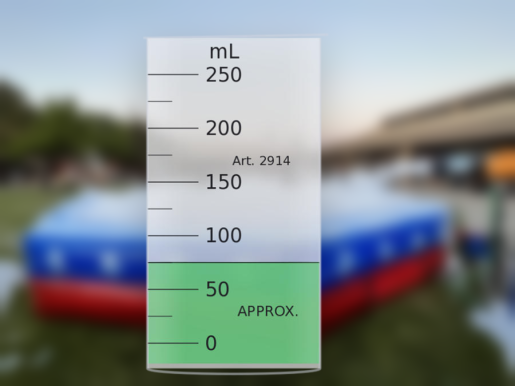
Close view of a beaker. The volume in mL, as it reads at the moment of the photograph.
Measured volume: 75 mL
